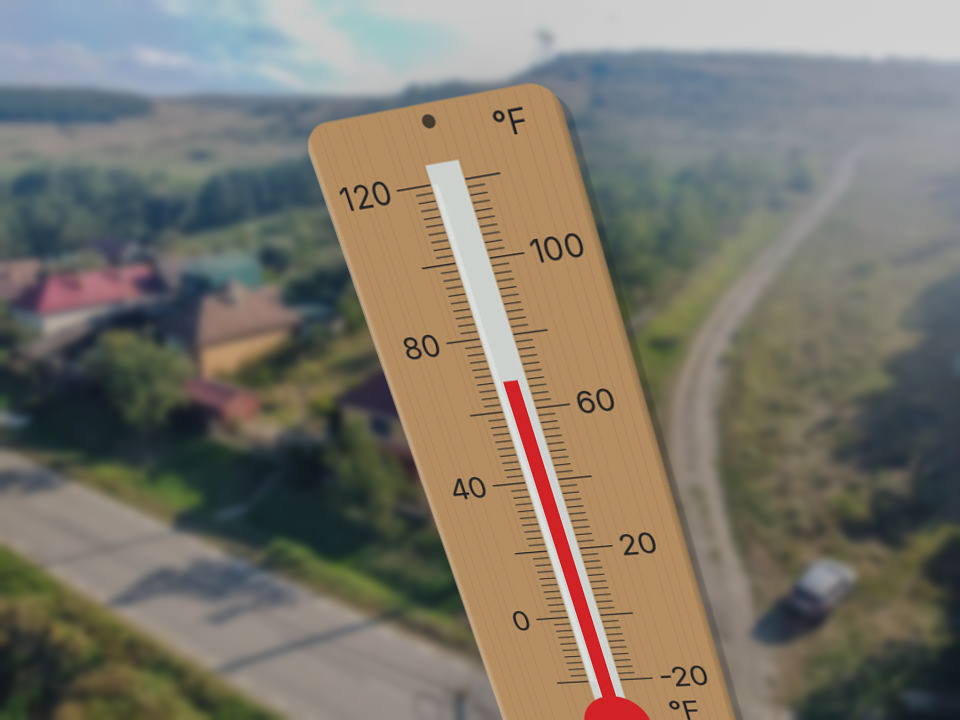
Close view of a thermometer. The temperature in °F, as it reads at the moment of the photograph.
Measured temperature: 68 °F
